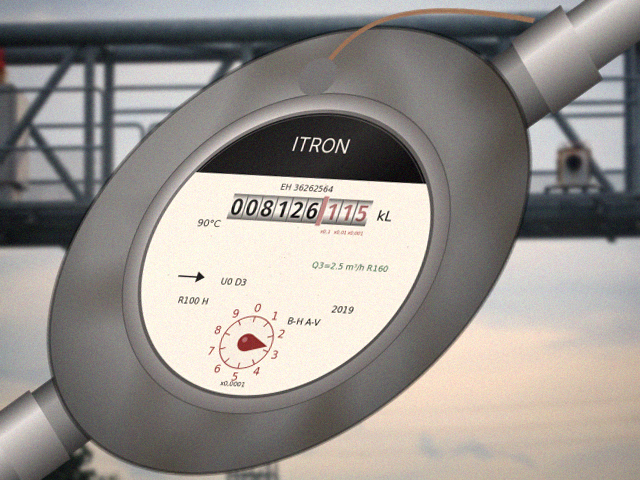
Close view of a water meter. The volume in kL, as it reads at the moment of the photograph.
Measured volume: 8126.1152 kL
